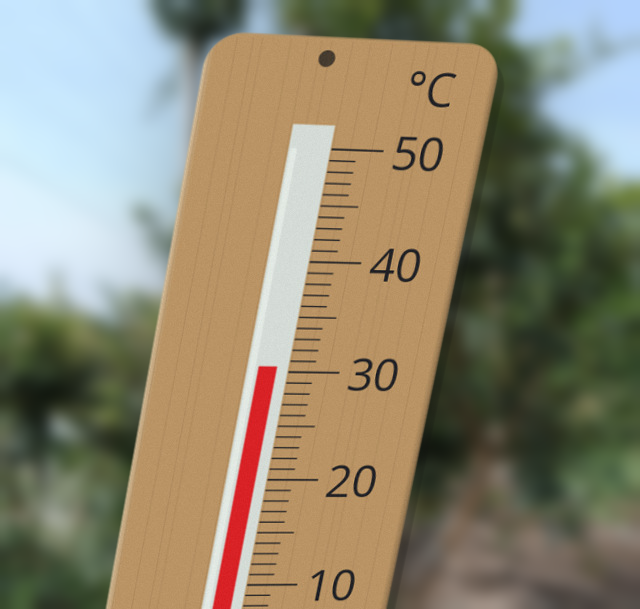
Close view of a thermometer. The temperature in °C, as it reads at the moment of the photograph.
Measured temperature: 30.5 °C
